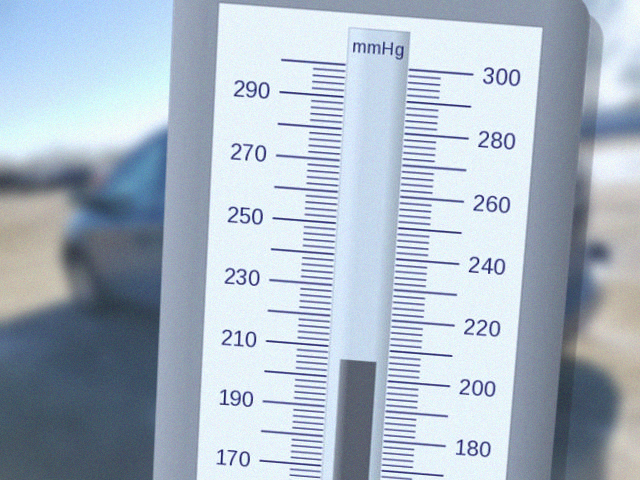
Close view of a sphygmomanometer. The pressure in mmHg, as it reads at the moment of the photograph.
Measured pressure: 206 mmHg
